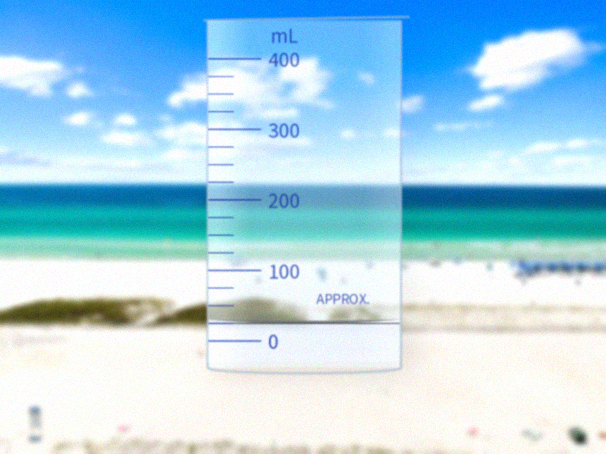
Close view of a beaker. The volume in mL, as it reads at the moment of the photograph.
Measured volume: 25 mL
